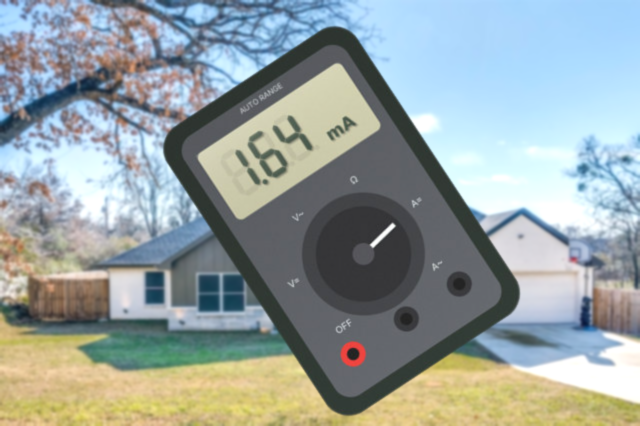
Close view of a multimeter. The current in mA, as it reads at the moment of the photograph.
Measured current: 1.64 mA
